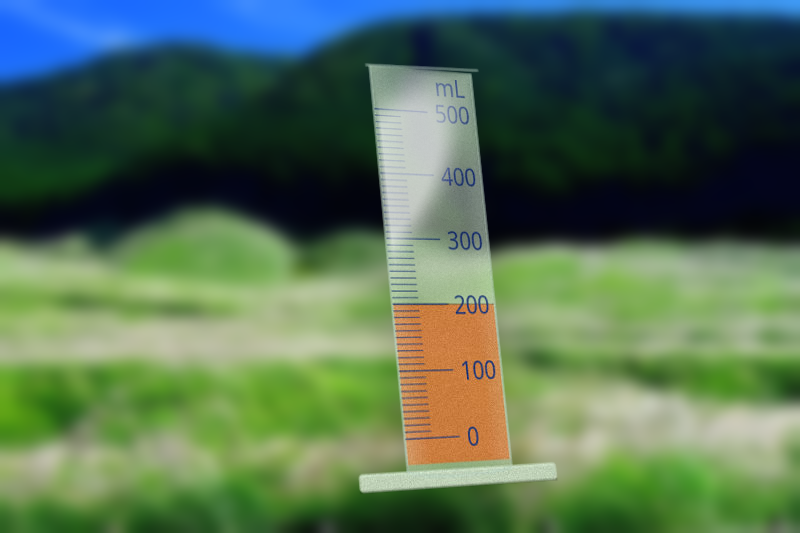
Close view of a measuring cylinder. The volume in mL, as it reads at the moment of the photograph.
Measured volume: 200 mL
